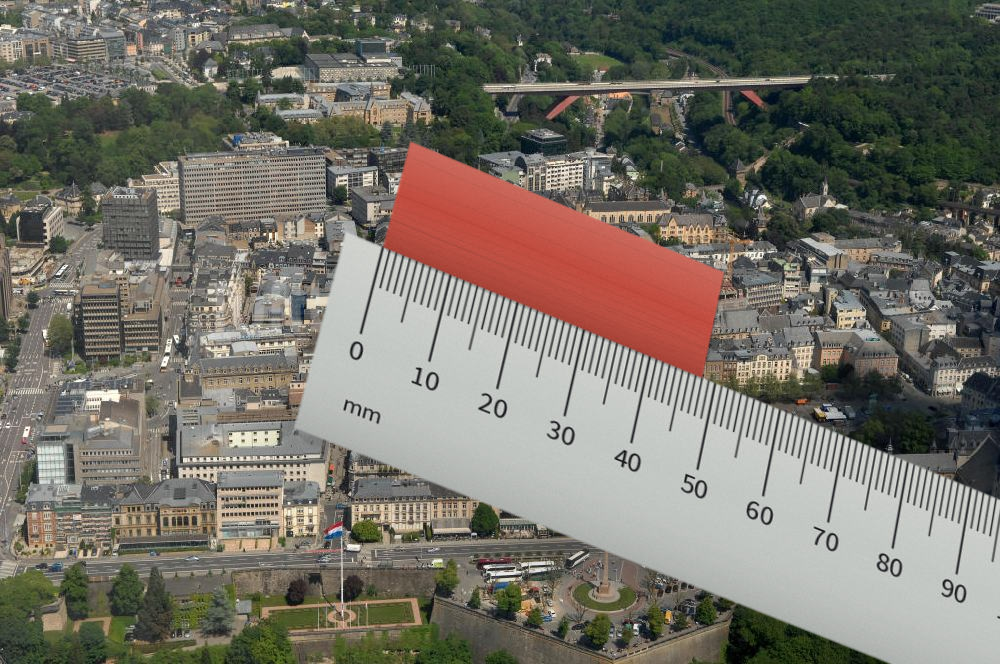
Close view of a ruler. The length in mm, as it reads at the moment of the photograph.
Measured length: 48 mm
